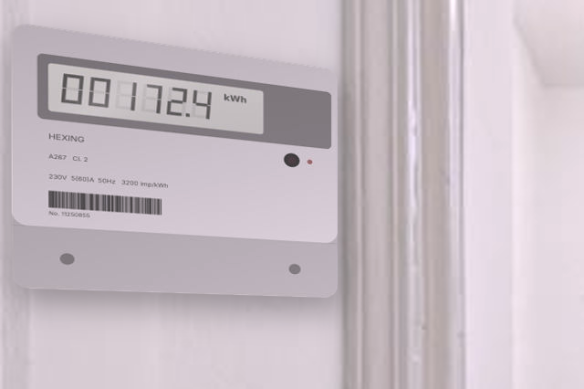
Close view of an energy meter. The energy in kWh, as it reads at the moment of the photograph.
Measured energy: 172.4 kWh
